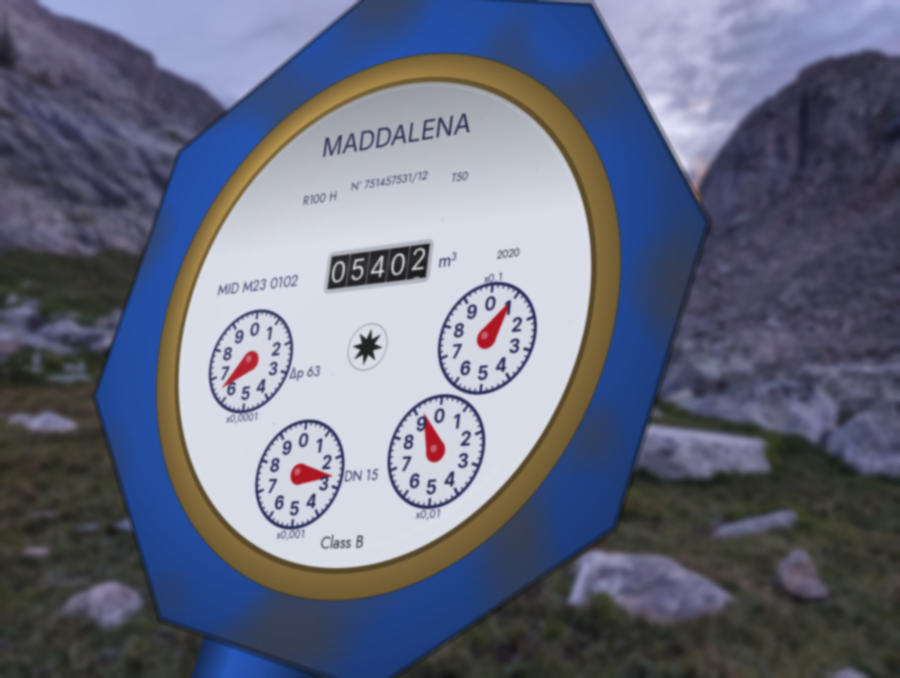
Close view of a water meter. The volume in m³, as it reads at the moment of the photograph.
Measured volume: 5402.0926 m³
